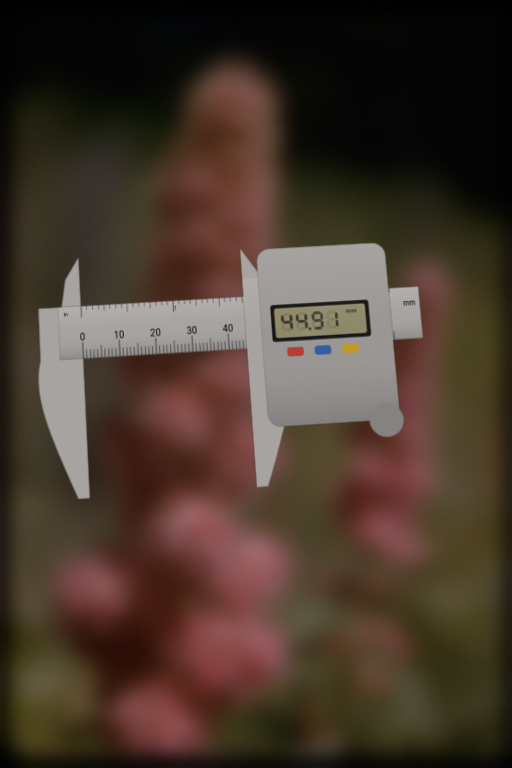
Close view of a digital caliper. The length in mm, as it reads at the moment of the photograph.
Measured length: 44.91 mm
